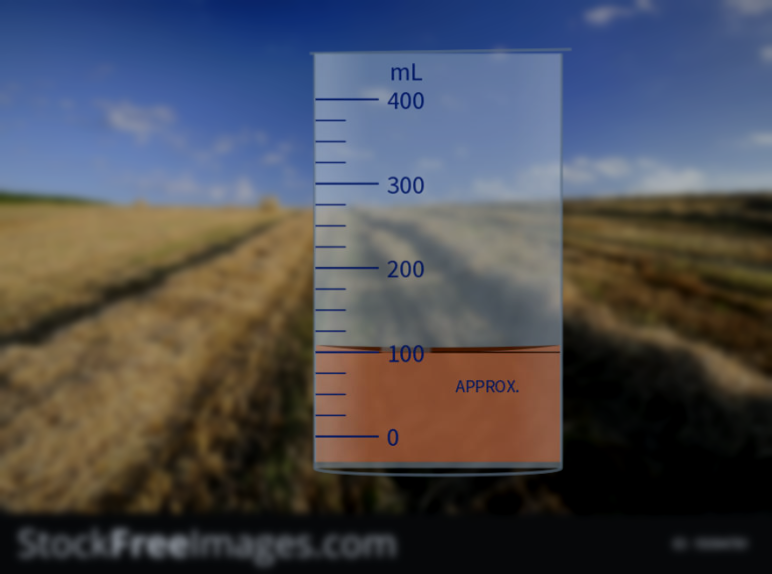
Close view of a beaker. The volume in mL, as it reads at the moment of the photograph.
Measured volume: 100 mL
